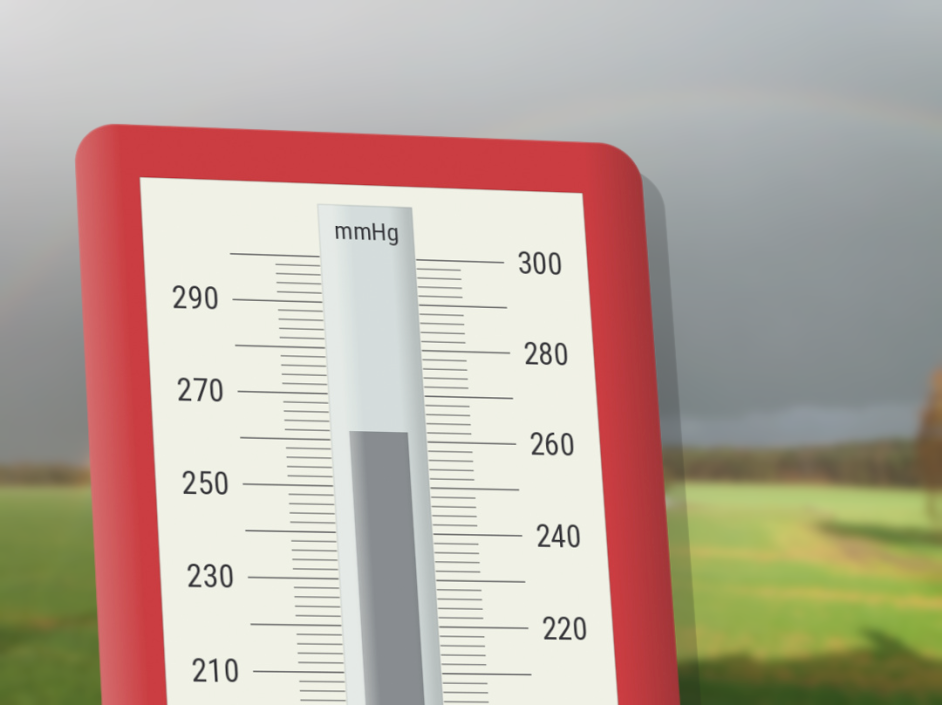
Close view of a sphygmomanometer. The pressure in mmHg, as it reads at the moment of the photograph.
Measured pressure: 262 mmHg
